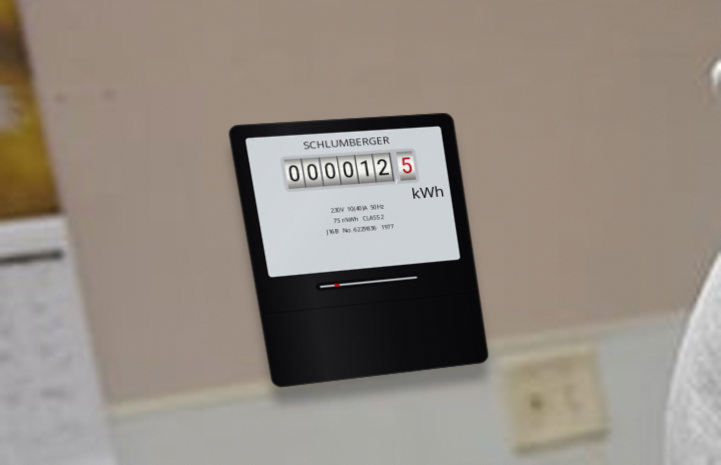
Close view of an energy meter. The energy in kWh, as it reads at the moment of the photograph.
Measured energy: 12.5 kWh
